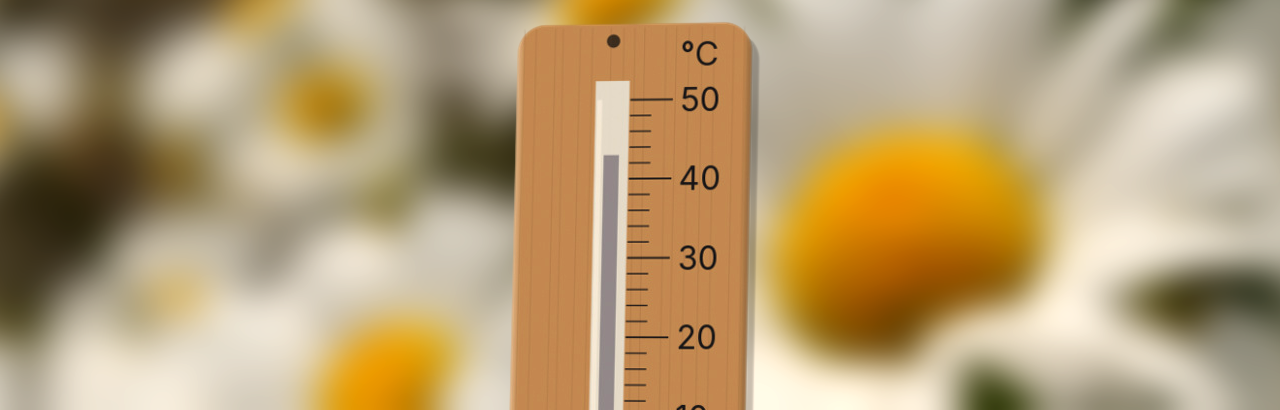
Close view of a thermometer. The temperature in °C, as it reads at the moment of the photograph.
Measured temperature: 43 °C
